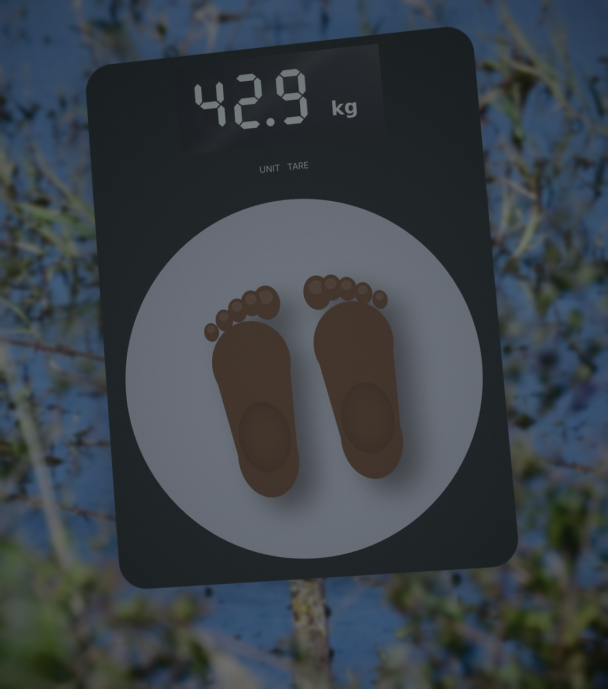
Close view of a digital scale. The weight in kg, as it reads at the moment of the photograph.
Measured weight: 42.9 kg
